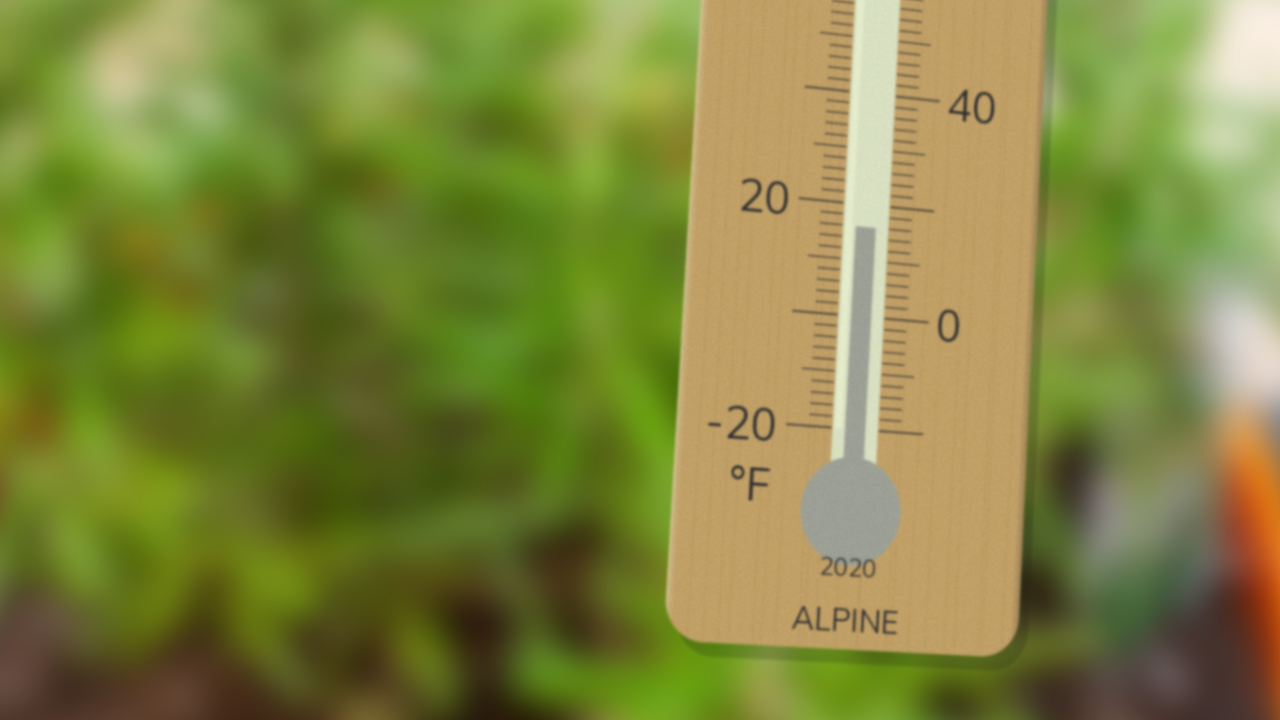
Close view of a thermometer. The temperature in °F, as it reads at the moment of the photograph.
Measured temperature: 16 °F
